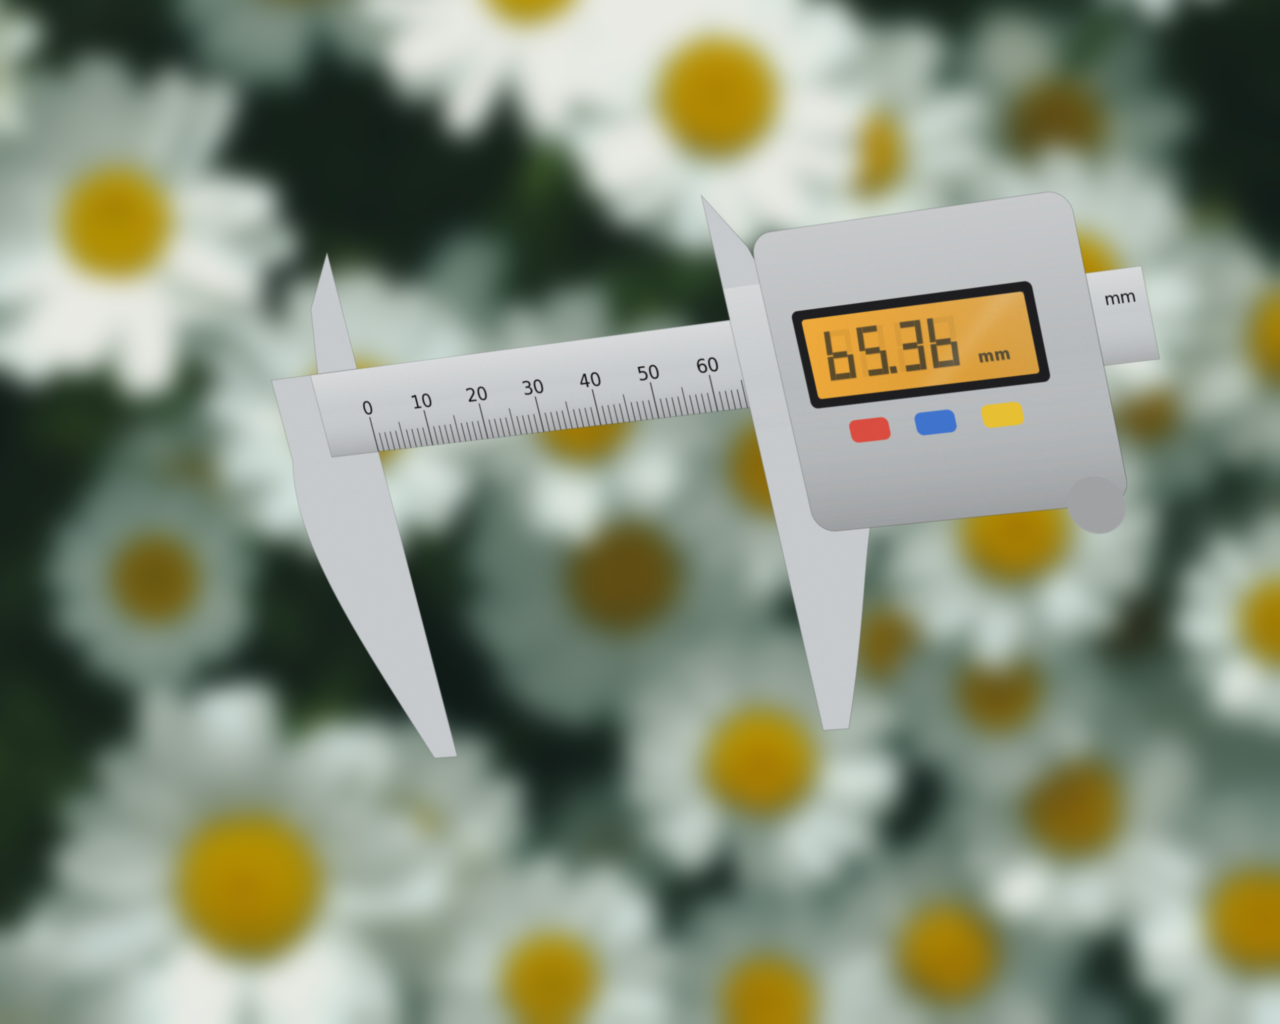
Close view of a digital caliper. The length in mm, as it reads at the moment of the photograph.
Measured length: 65.36 mm
